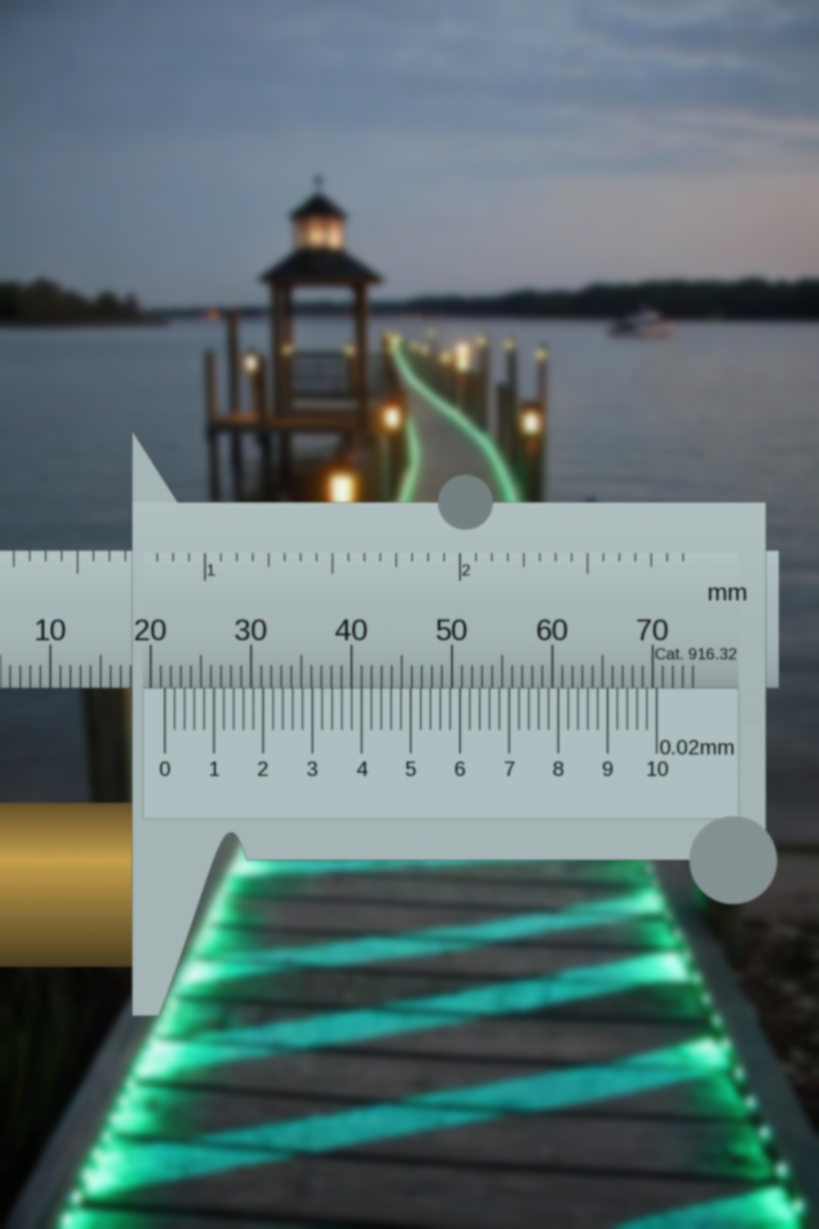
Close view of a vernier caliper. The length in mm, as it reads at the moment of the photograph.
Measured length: 21.4 mm
